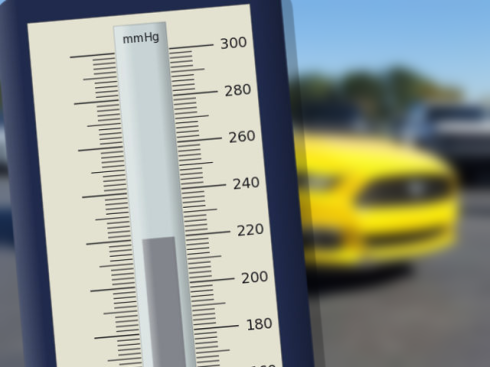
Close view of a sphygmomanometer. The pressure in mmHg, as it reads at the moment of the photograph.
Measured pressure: 220 mmHg
